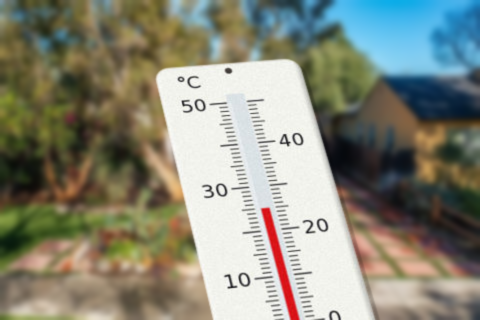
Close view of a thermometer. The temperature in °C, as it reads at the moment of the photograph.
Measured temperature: 25 °C
